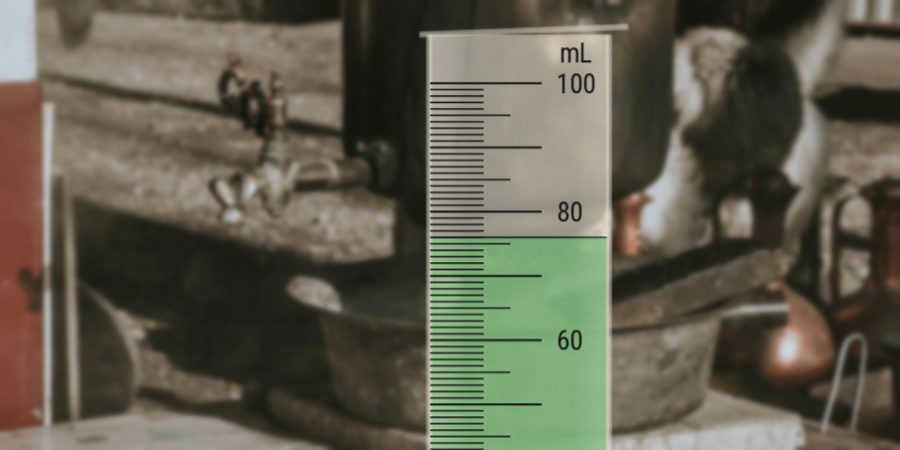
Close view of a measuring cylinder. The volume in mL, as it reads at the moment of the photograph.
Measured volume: 76 mL
